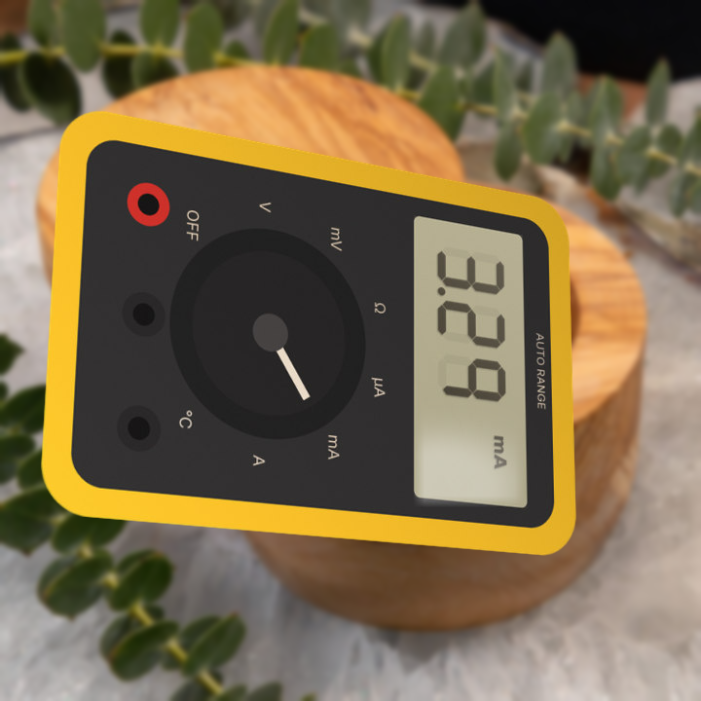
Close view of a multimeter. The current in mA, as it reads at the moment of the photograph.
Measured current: 3.29 mA
